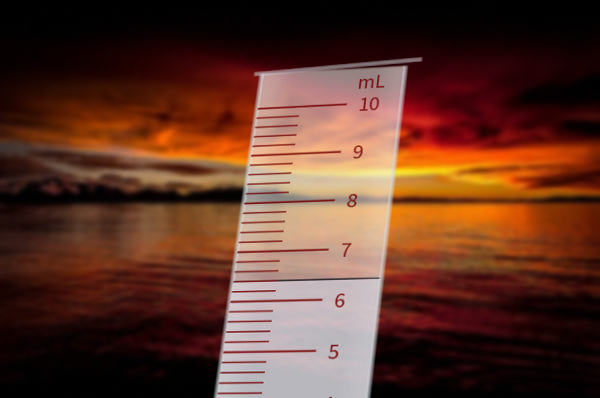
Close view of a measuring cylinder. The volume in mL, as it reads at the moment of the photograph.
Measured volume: 6.4 mL
